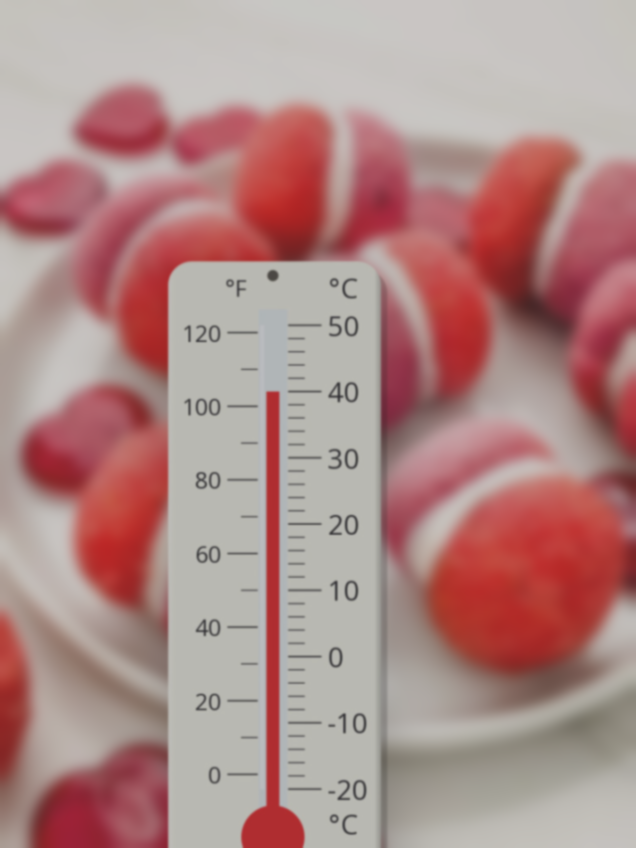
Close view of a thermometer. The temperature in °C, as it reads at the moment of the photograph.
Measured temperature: 40 °C
